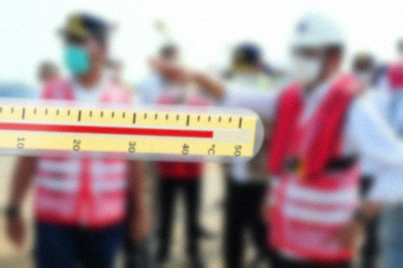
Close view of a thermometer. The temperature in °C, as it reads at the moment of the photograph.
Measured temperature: 45 °C
